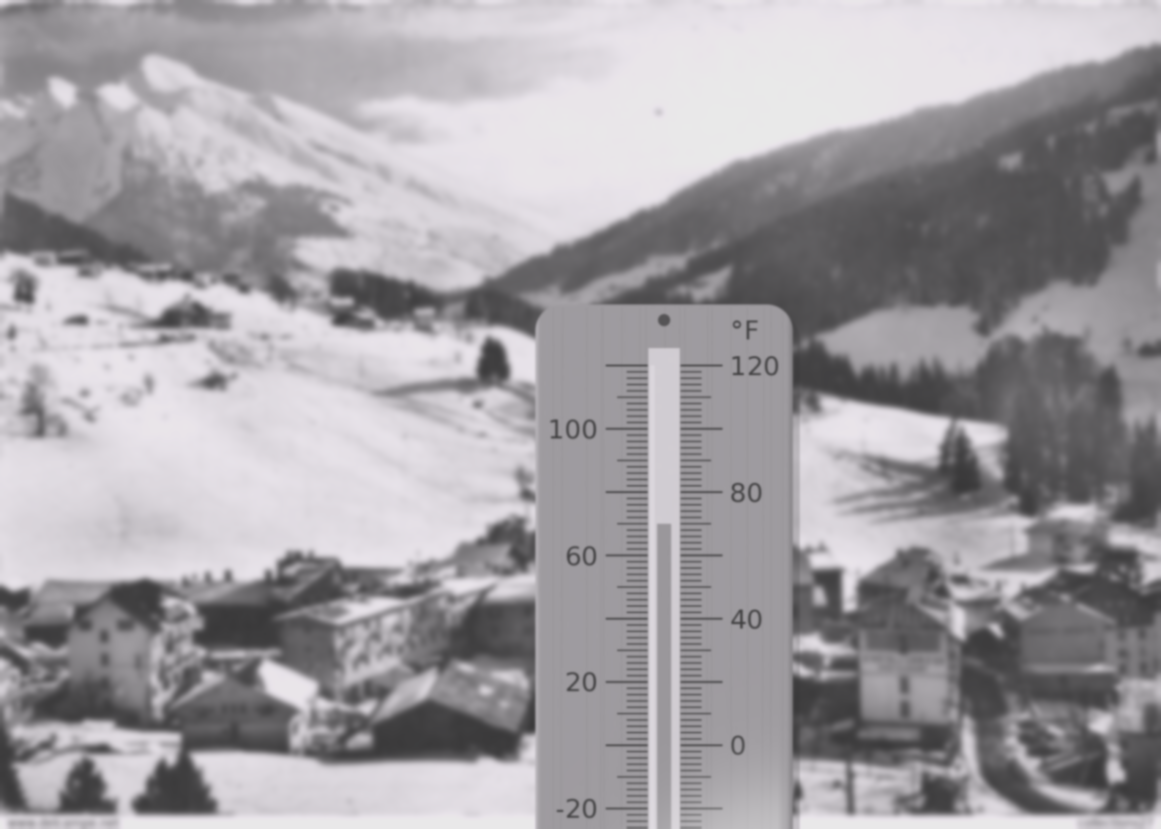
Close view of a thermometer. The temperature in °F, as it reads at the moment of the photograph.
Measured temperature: 70 °F
